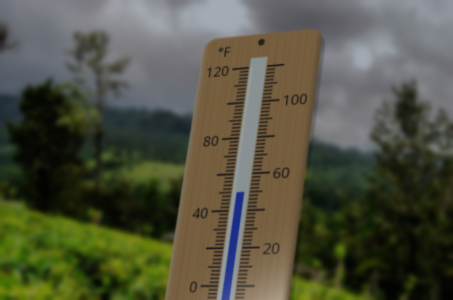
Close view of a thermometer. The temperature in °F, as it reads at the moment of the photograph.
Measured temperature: 50 °F
